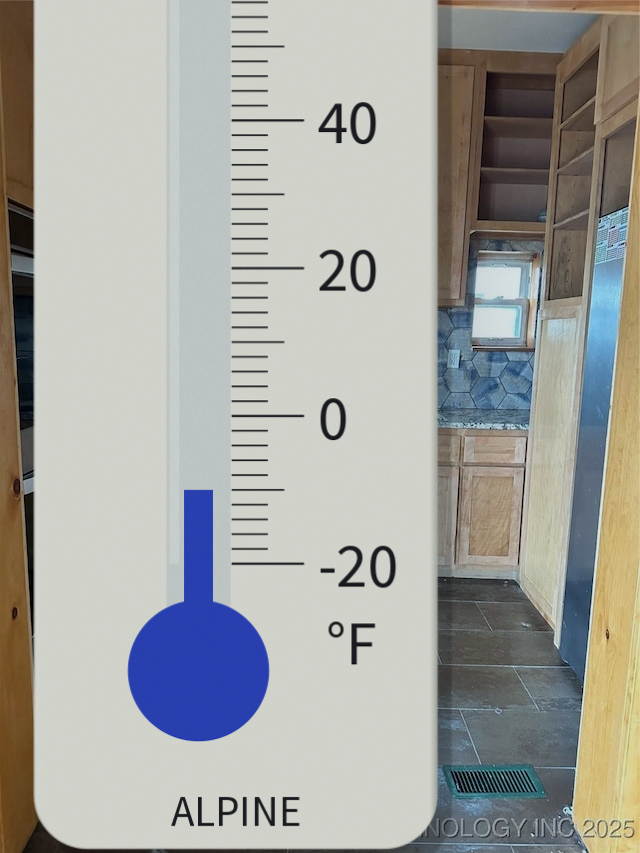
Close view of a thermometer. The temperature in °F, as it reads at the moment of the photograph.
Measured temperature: -10 °F
